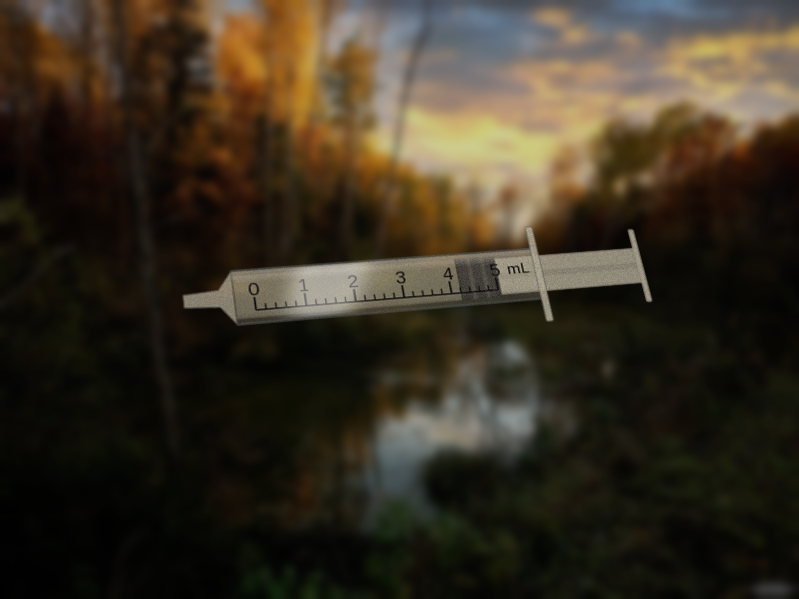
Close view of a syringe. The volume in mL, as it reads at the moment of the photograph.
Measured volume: 4.2 mL
